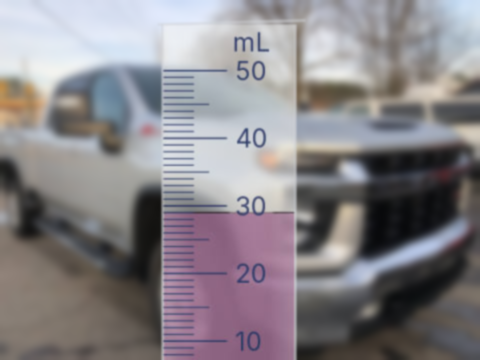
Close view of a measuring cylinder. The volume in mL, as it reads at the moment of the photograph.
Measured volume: 29 mL
